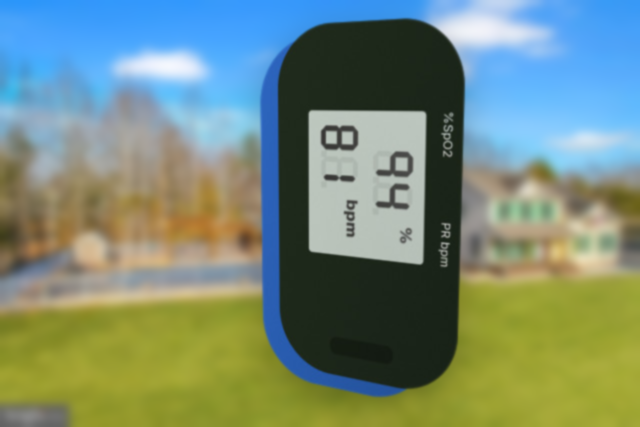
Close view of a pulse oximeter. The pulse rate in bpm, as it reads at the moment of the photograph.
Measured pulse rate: 81 bpm
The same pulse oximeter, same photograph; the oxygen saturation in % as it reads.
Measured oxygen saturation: 94 %
